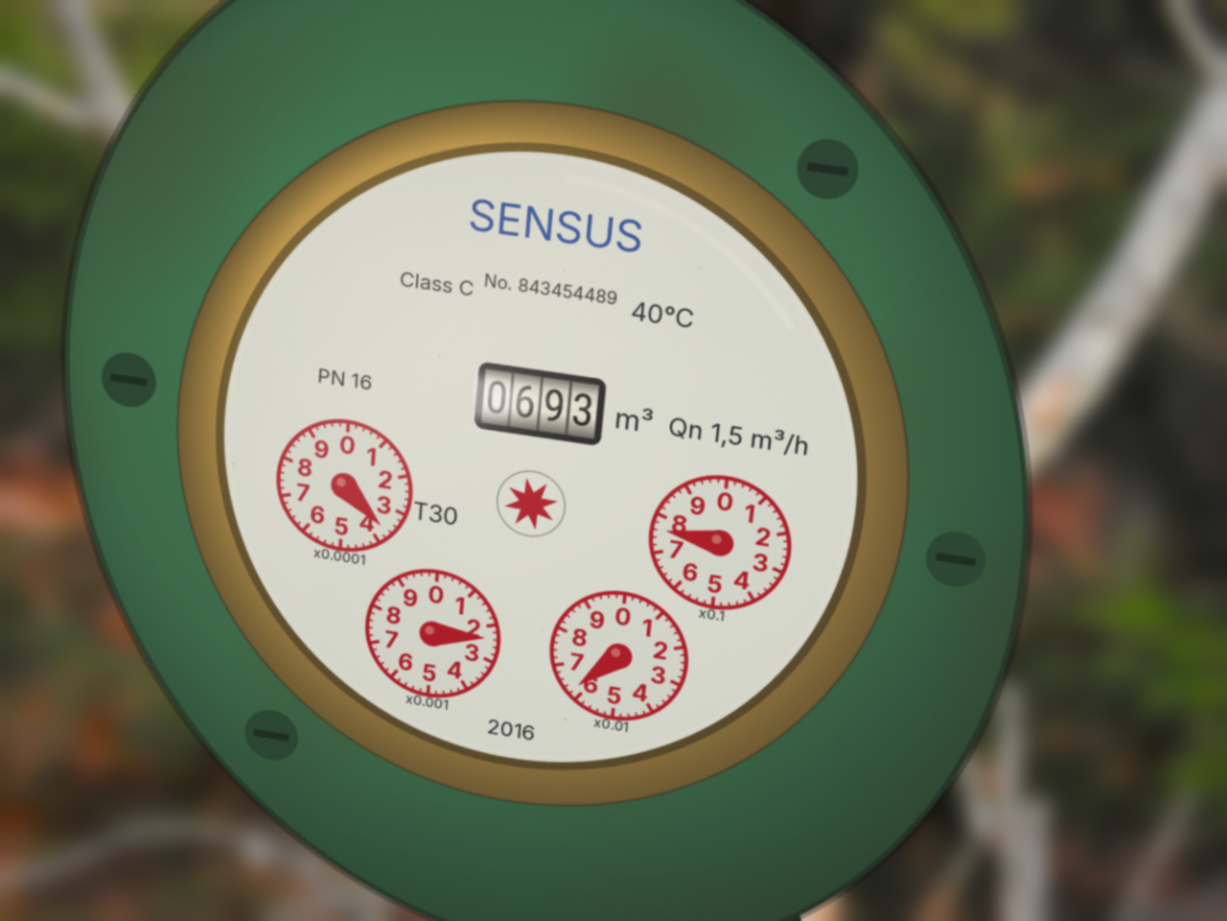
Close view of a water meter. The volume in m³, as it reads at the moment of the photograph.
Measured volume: 693.7623 m³
